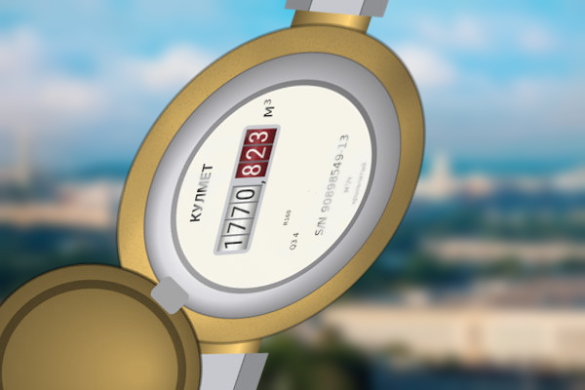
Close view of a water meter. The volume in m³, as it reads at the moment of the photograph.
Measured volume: 1770.823 m³
